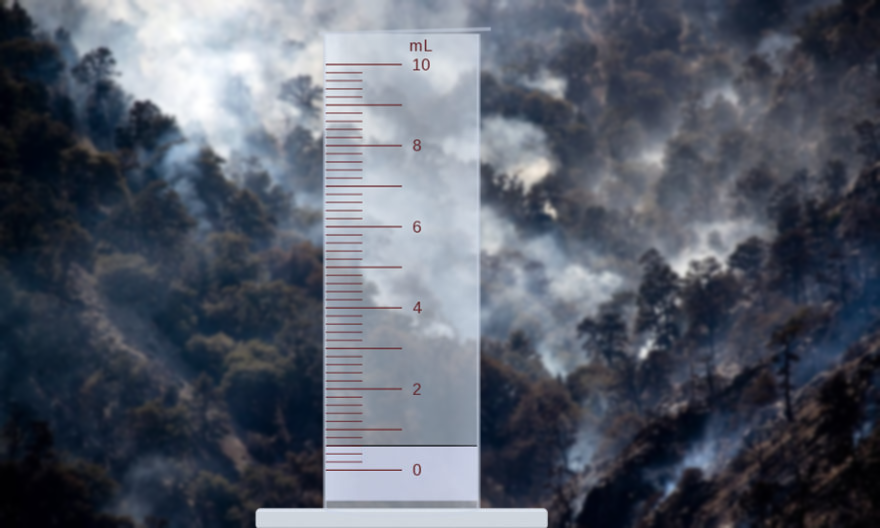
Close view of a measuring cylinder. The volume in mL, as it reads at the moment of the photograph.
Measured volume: 0.6 mL
